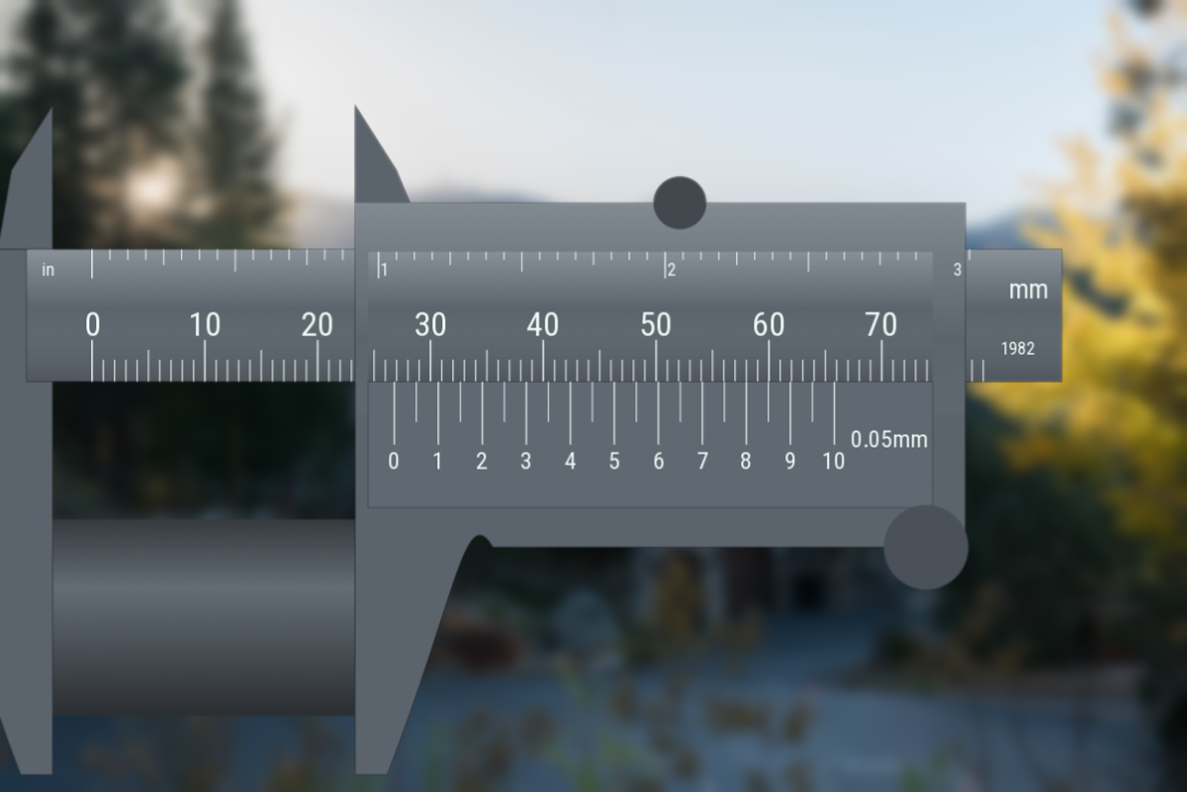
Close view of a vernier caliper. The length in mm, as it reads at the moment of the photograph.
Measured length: 26.8 mm
